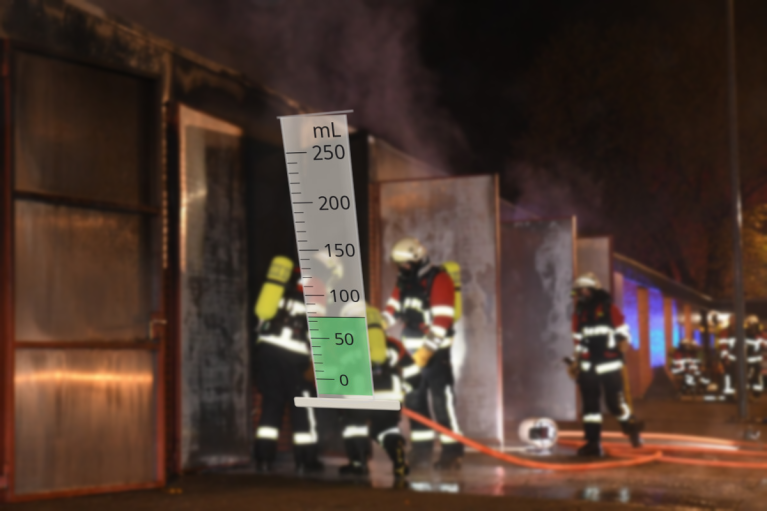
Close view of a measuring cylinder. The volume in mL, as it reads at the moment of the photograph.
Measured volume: 75 mL
